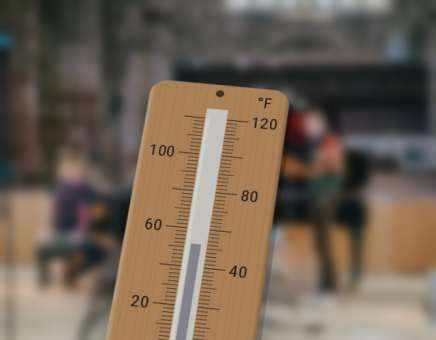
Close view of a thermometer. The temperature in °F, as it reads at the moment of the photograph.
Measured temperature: 52 °F
